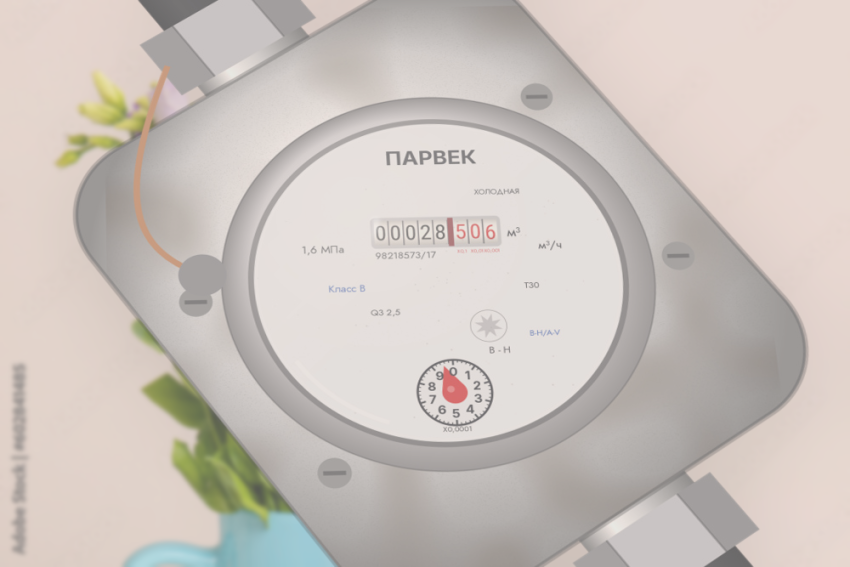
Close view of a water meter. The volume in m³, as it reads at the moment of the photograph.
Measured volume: 28.5059 m³
